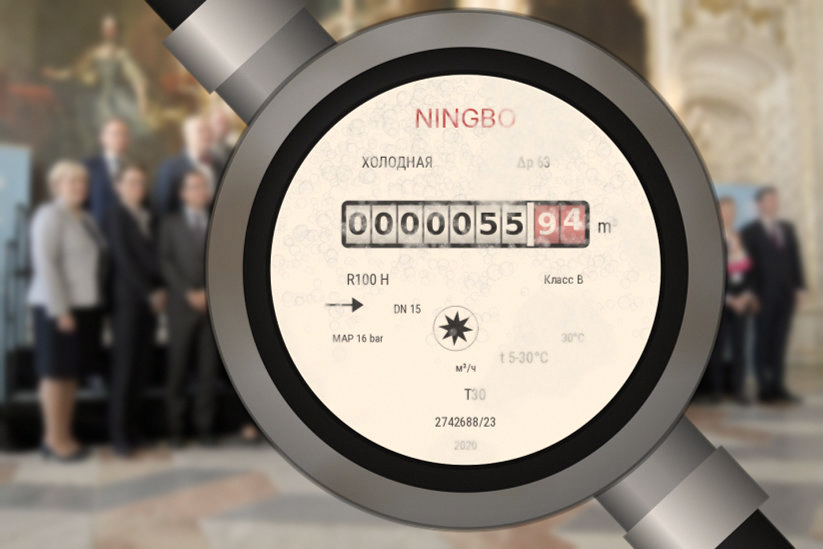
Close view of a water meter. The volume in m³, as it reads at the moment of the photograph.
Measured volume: 55.94 m³
